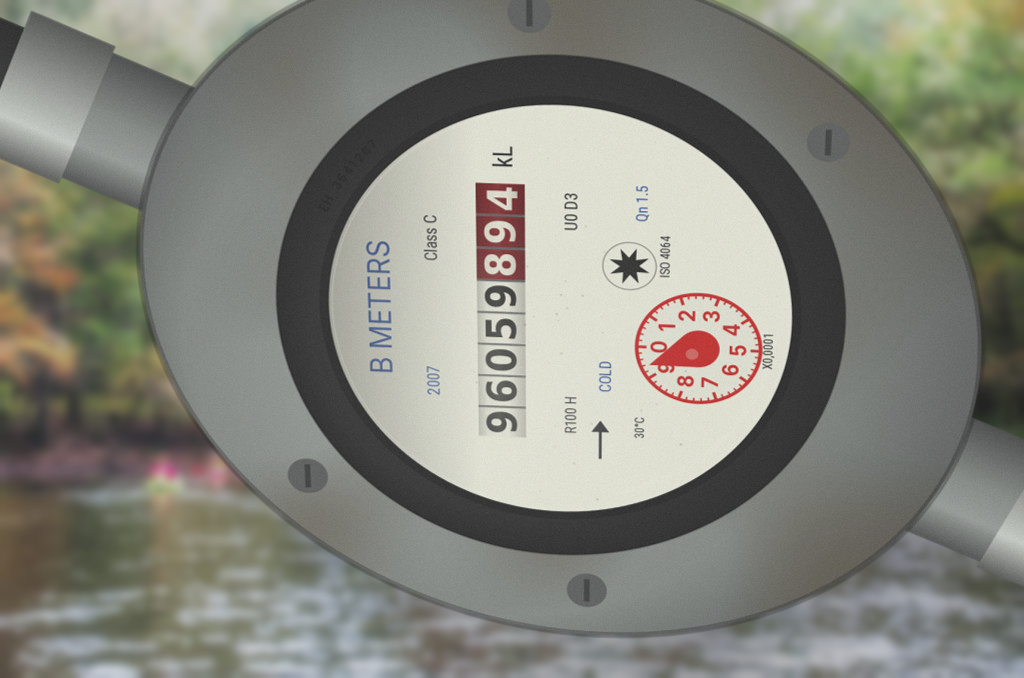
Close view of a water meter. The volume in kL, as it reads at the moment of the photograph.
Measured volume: 96059.8939 kL
